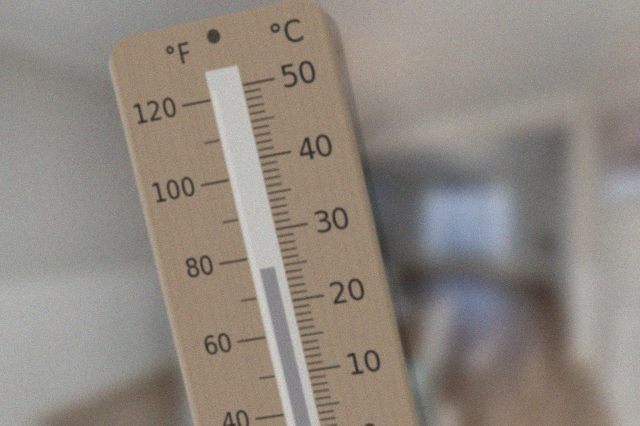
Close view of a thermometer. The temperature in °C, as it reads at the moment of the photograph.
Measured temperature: 25 °C
